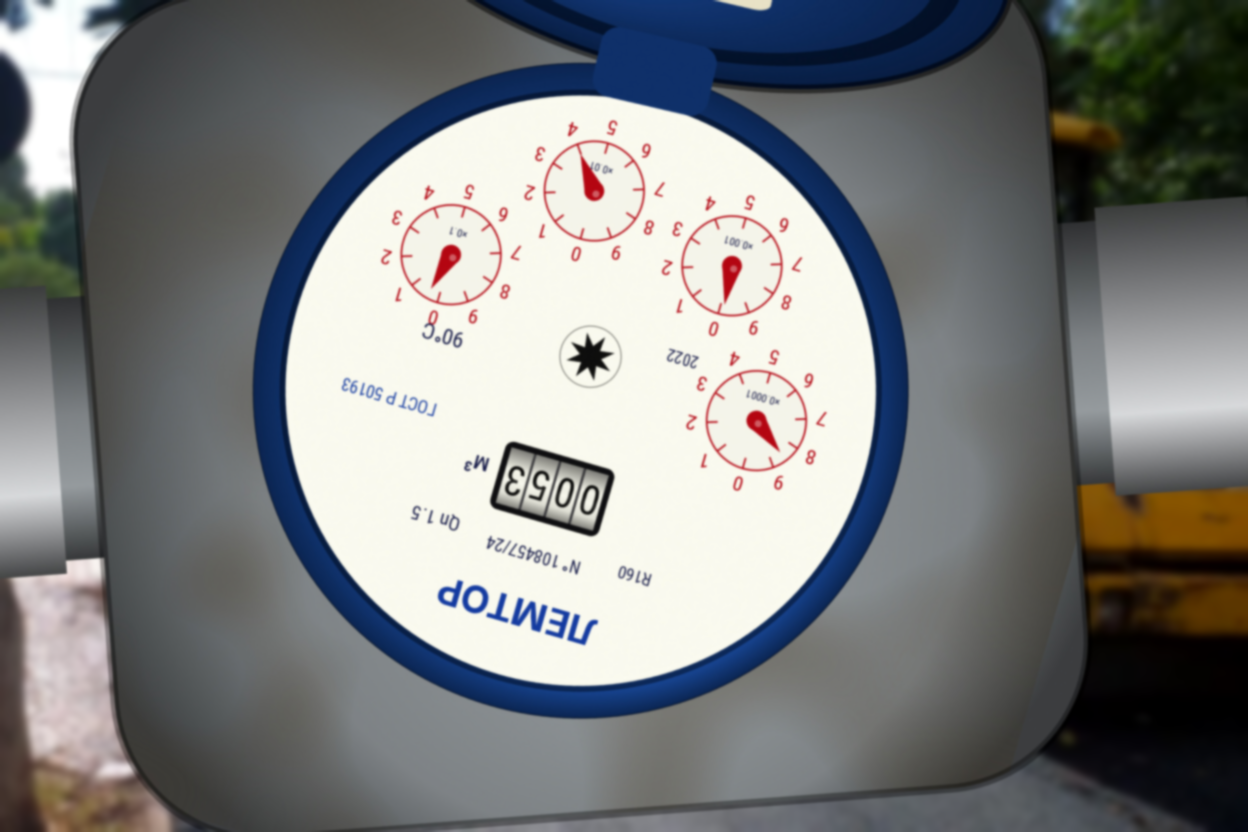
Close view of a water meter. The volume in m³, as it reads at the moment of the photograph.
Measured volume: 53.0398 m³
